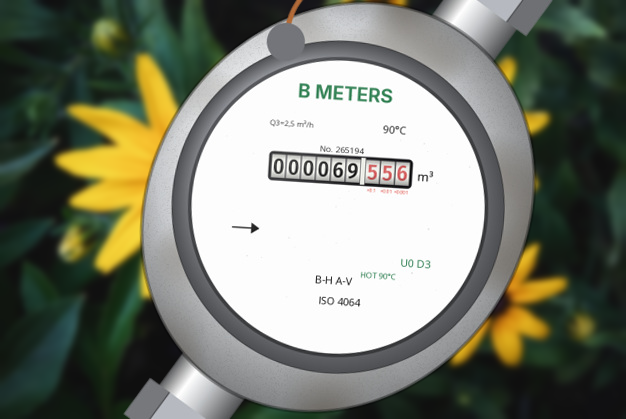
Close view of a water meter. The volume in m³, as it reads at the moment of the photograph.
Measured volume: 69.556 m³
